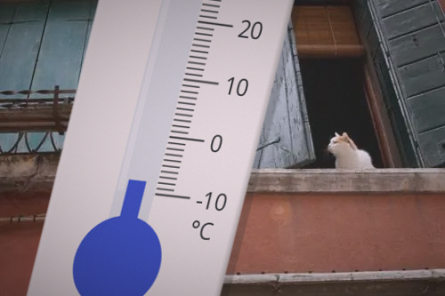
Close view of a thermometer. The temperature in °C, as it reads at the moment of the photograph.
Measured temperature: -8 °C
